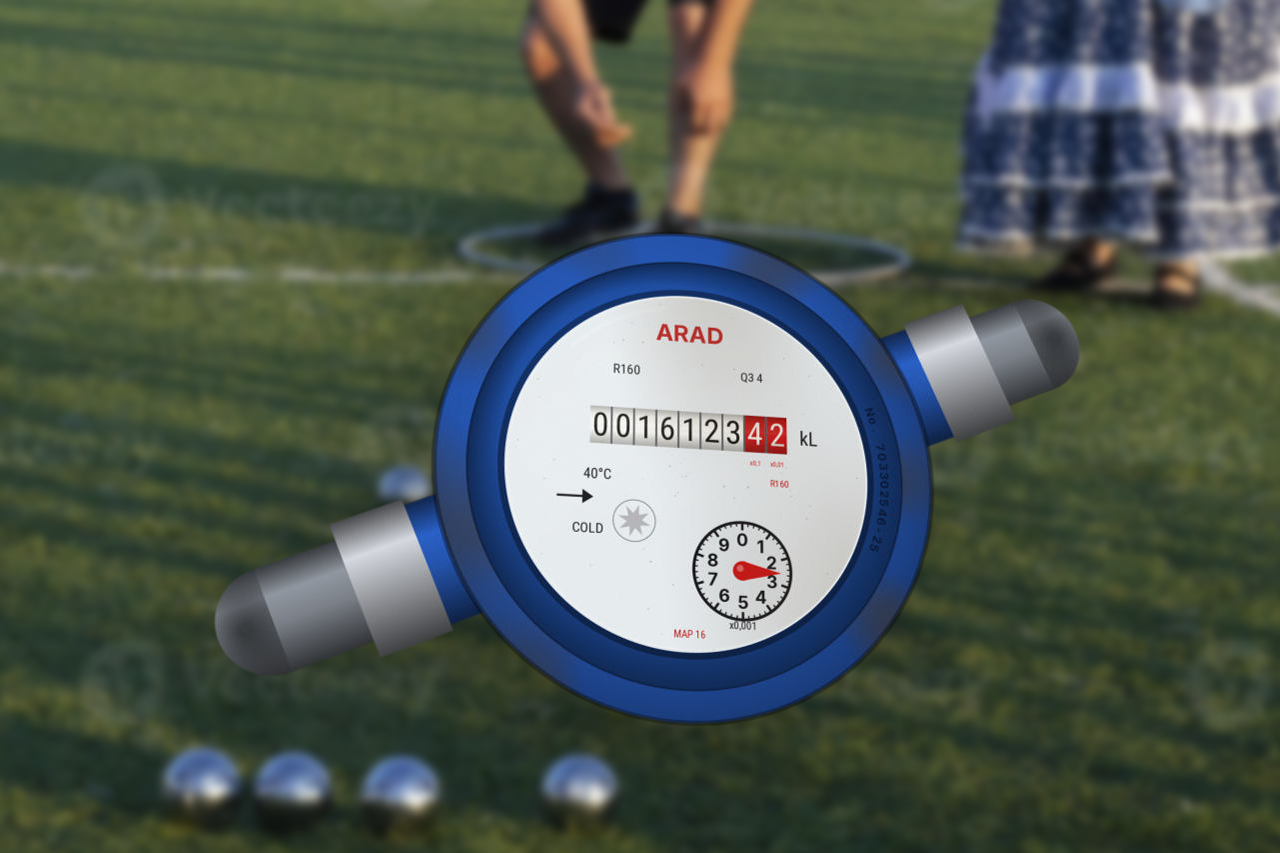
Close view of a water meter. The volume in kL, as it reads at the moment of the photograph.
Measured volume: 16123.422 kL
